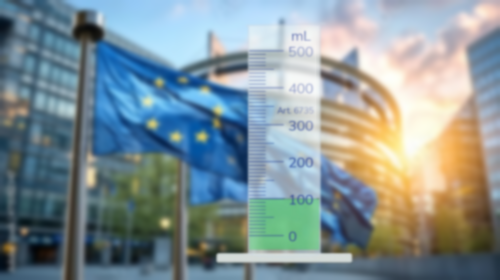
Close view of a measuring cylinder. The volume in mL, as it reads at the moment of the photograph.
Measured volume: 100 mL
